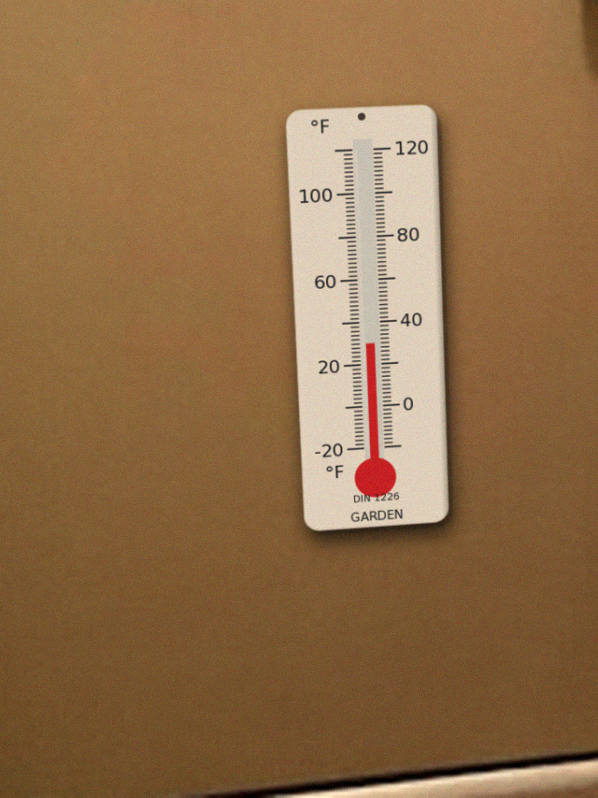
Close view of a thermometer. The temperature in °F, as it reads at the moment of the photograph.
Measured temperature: 30 °F
